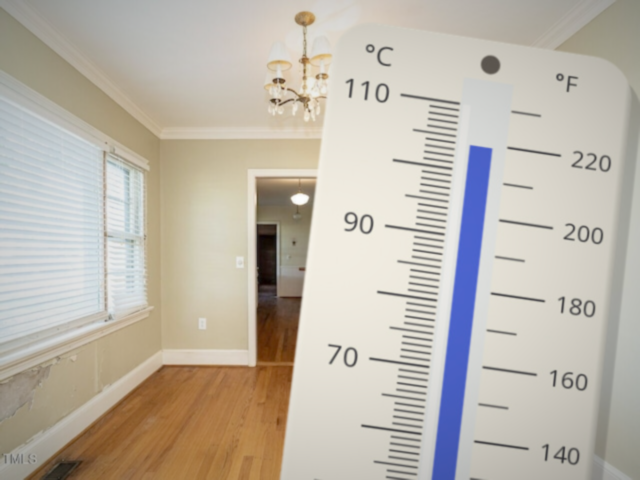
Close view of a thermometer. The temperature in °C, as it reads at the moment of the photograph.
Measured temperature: 104 °C
